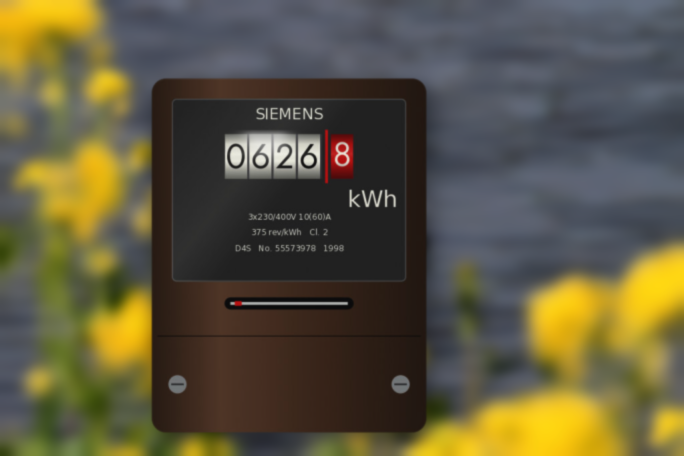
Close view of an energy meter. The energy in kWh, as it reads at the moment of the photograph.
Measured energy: 626.8 kWh
